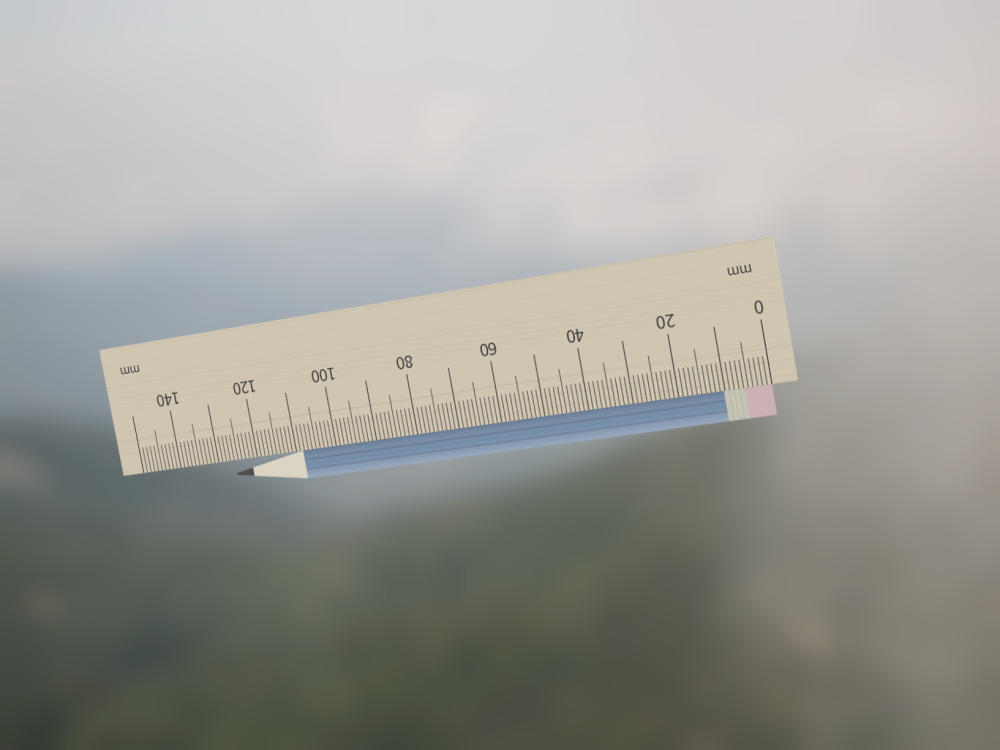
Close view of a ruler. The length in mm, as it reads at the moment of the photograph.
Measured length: 126 mm
